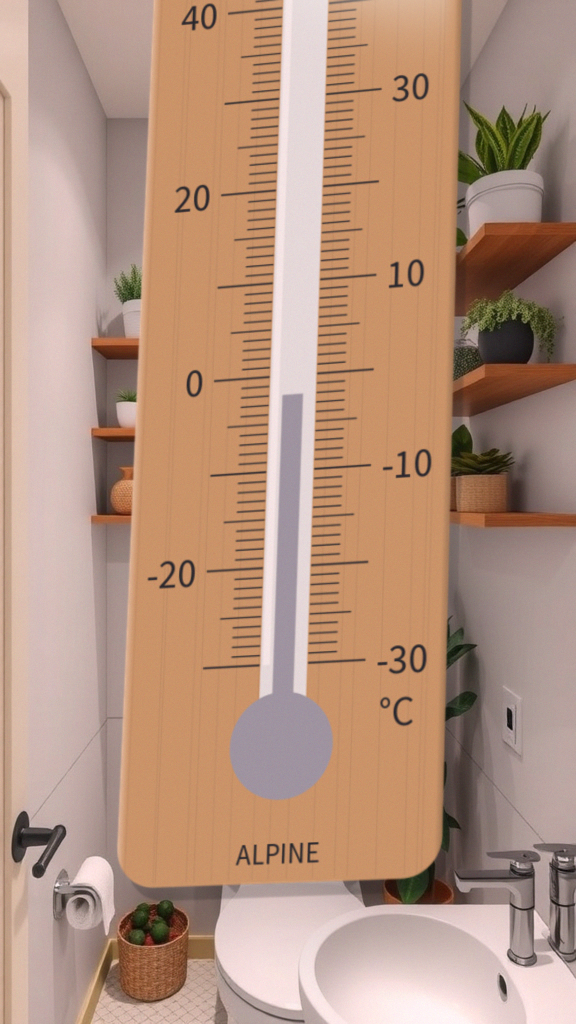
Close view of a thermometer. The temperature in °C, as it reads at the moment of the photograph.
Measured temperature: -2 °C
